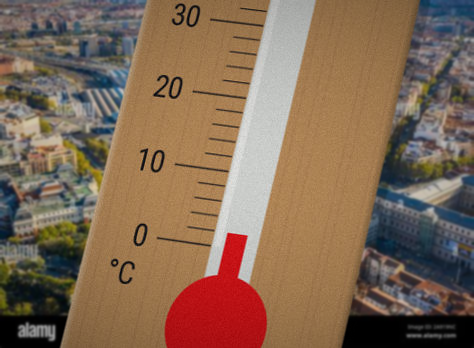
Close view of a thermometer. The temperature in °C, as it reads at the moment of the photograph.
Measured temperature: 2 °C
